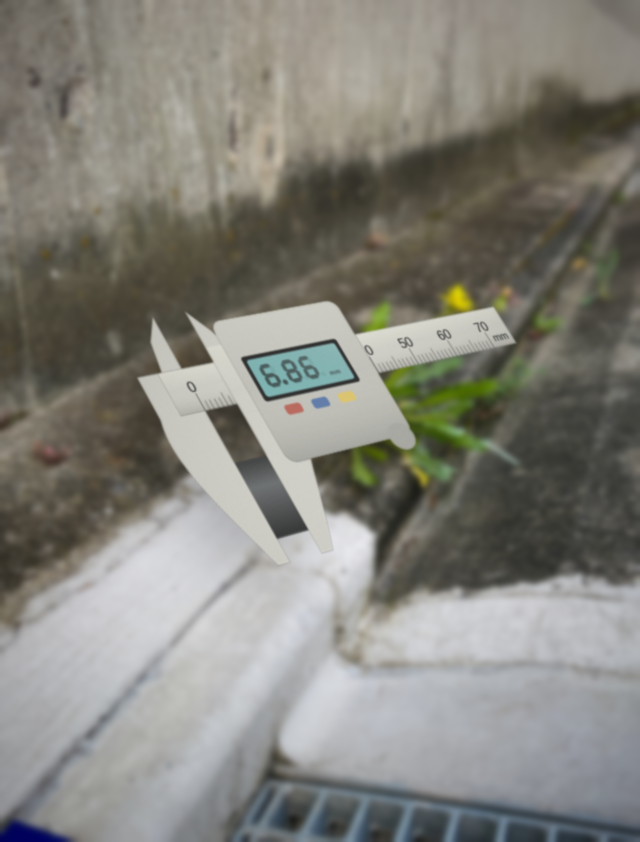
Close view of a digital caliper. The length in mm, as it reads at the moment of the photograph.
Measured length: 6.86 mm
